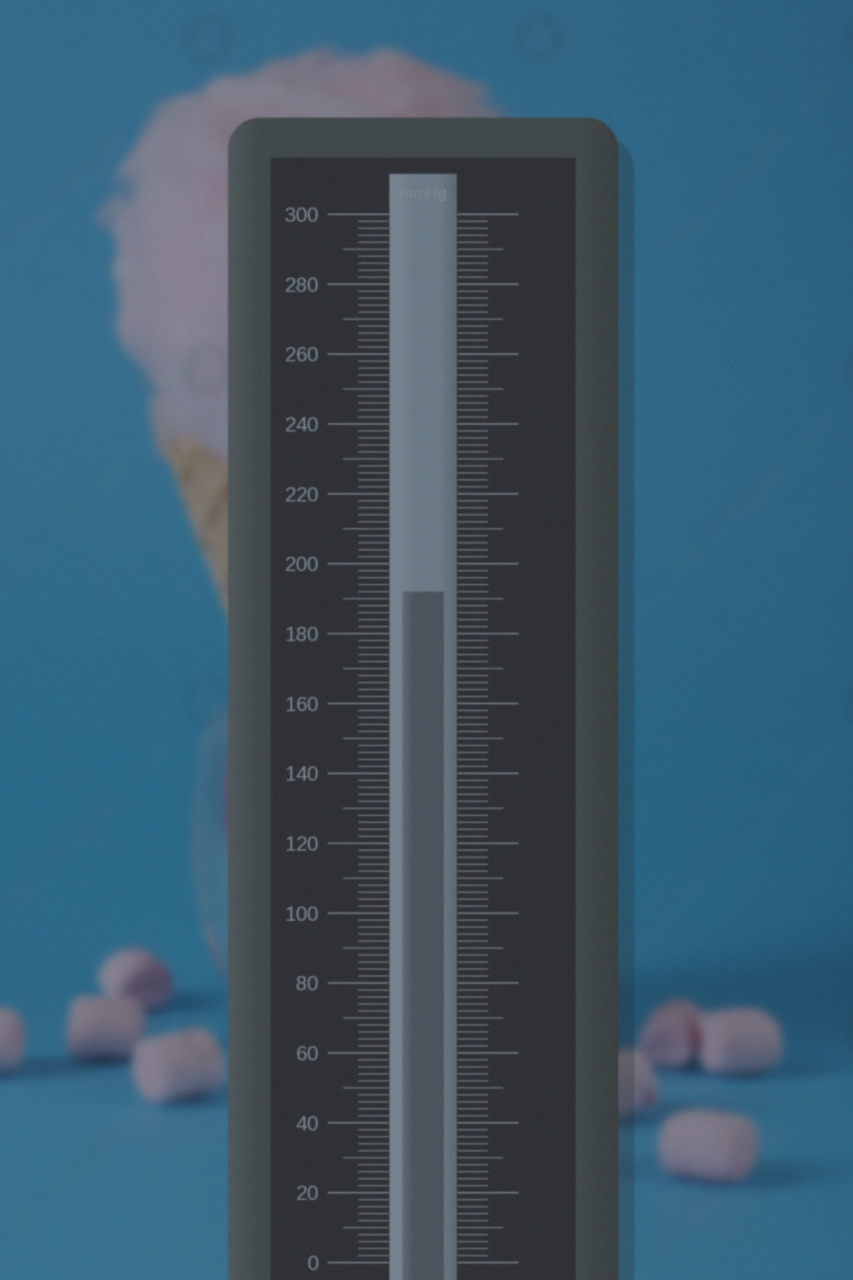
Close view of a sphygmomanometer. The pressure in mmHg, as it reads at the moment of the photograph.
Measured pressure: 192 mmHg
